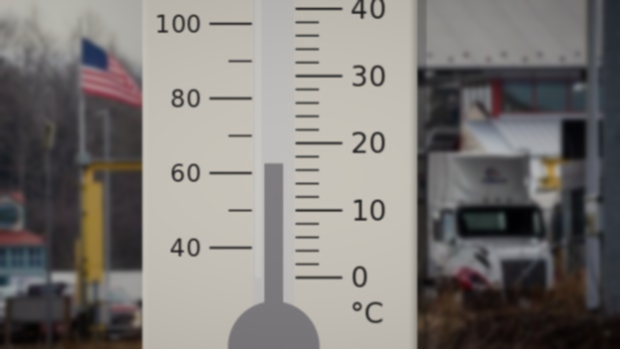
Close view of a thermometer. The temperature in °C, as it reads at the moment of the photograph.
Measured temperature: 17 °C
